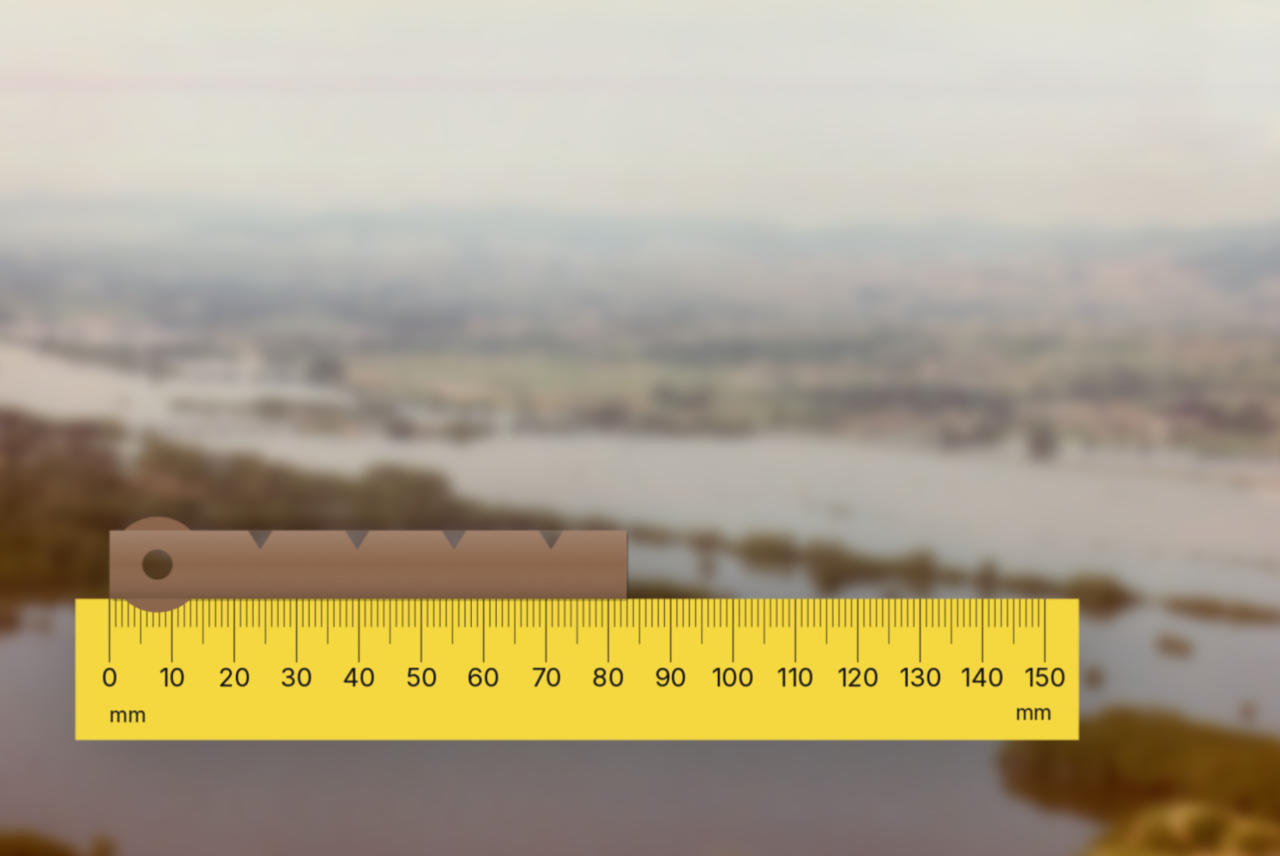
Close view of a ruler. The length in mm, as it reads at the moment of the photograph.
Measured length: 83 mm
